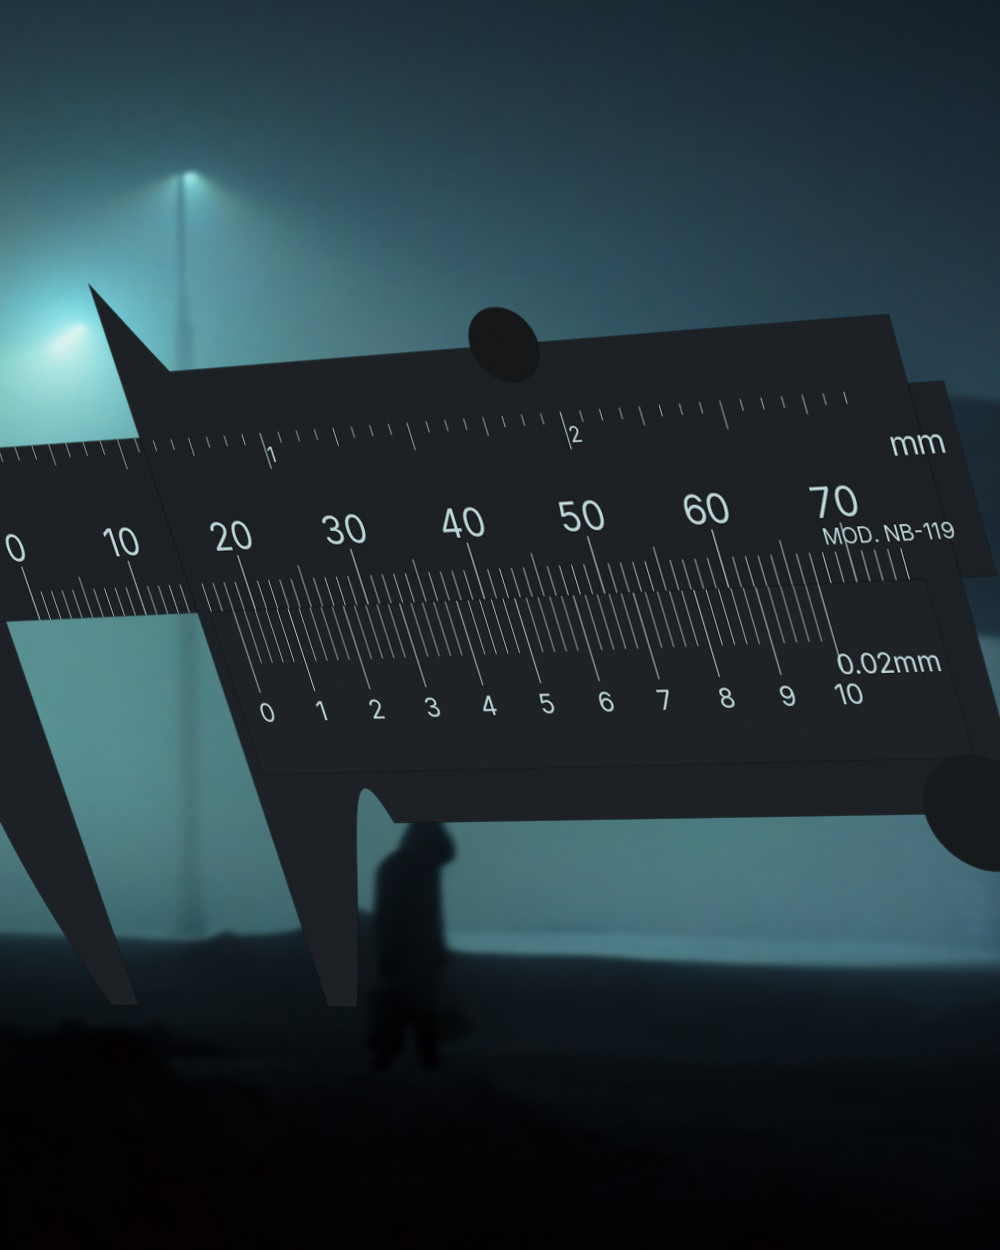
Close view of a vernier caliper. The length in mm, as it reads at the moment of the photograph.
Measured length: 18.0 mm
